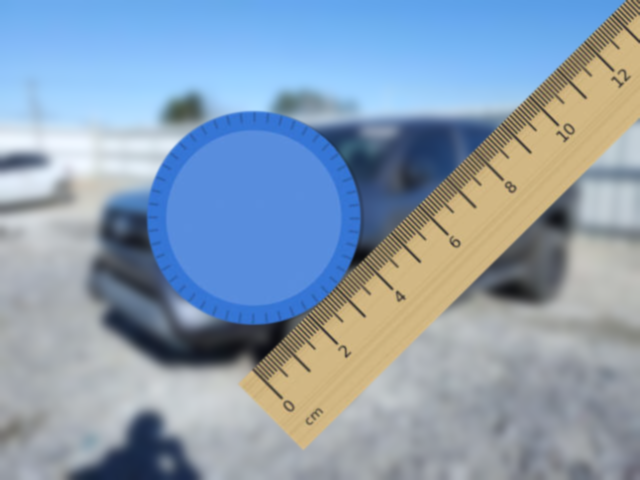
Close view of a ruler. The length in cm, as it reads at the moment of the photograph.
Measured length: 5.5 cm
